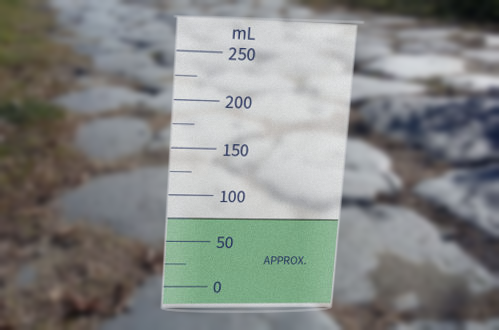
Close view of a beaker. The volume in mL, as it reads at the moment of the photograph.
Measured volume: 75 mL
